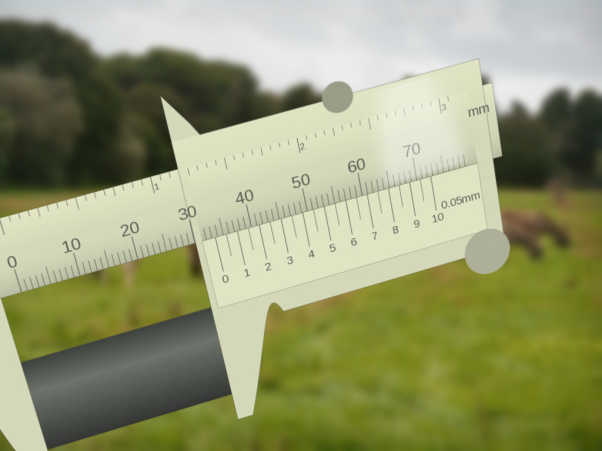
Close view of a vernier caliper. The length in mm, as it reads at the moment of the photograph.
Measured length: 33.6 mm
